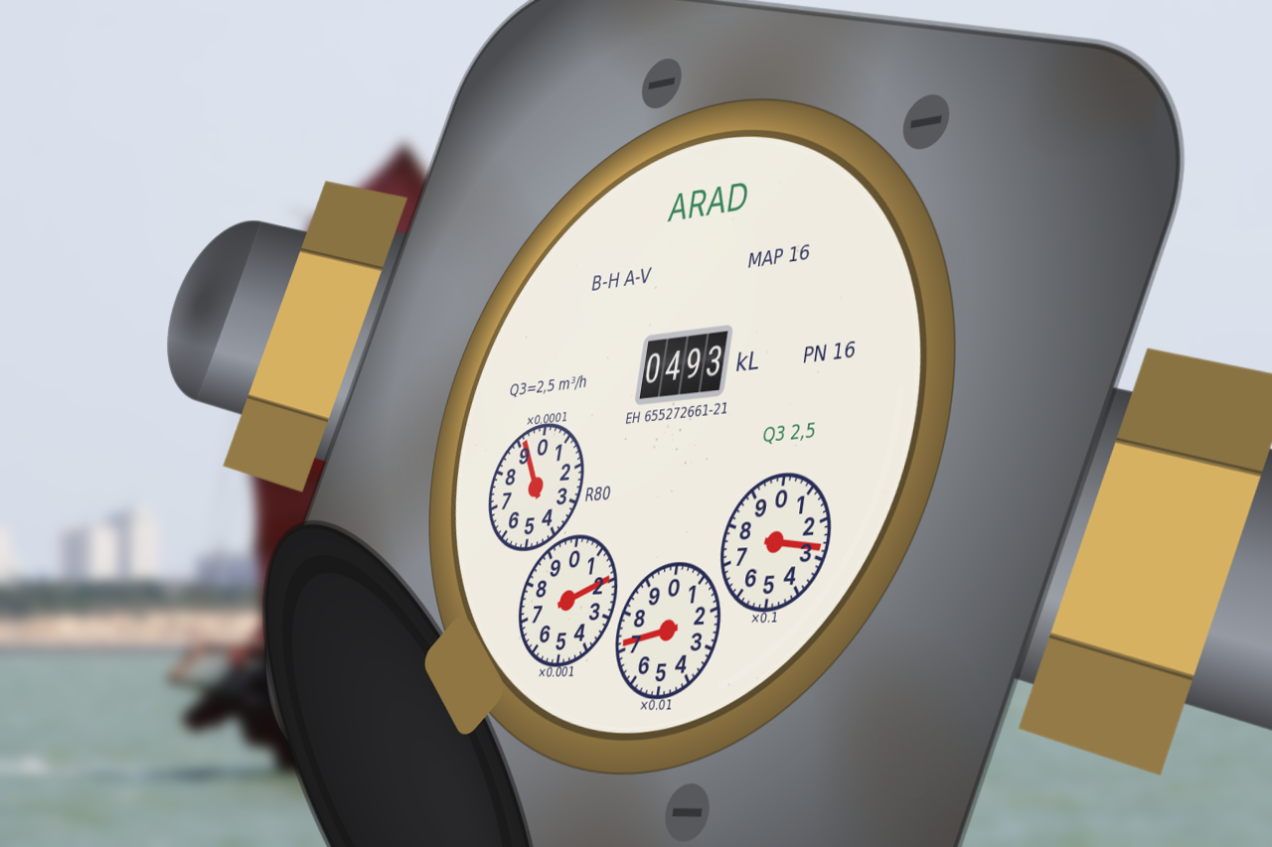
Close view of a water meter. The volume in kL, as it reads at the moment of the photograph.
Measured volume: 493.2719 kL
